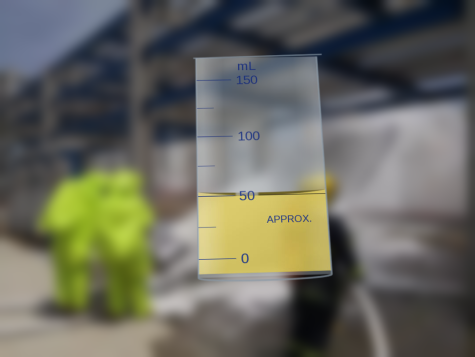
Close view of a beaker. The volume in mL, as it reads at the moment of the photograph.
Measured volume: 50 mL
